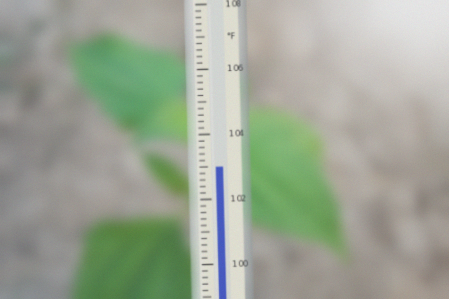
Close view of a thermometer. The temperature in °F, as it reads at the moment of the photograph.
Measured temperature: 103 °F
